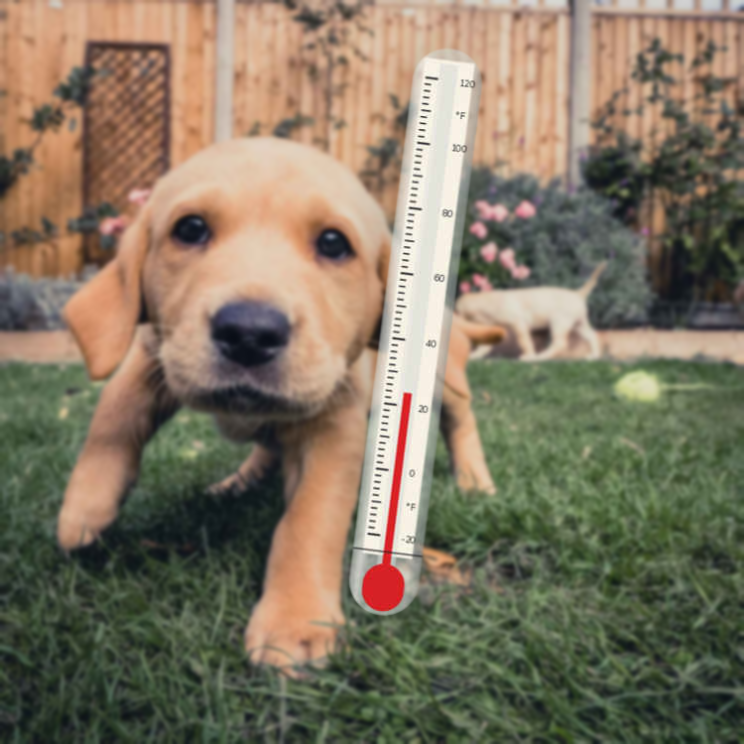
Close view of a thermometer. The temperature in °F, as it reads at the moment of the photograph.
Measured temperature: 24 °F
